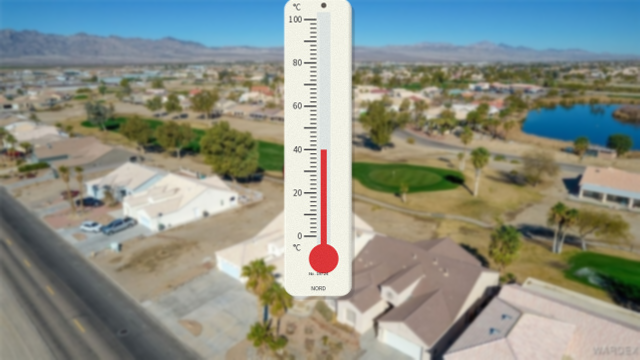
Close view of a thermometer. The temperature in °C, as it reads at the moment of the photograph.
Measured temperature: 40 °C
